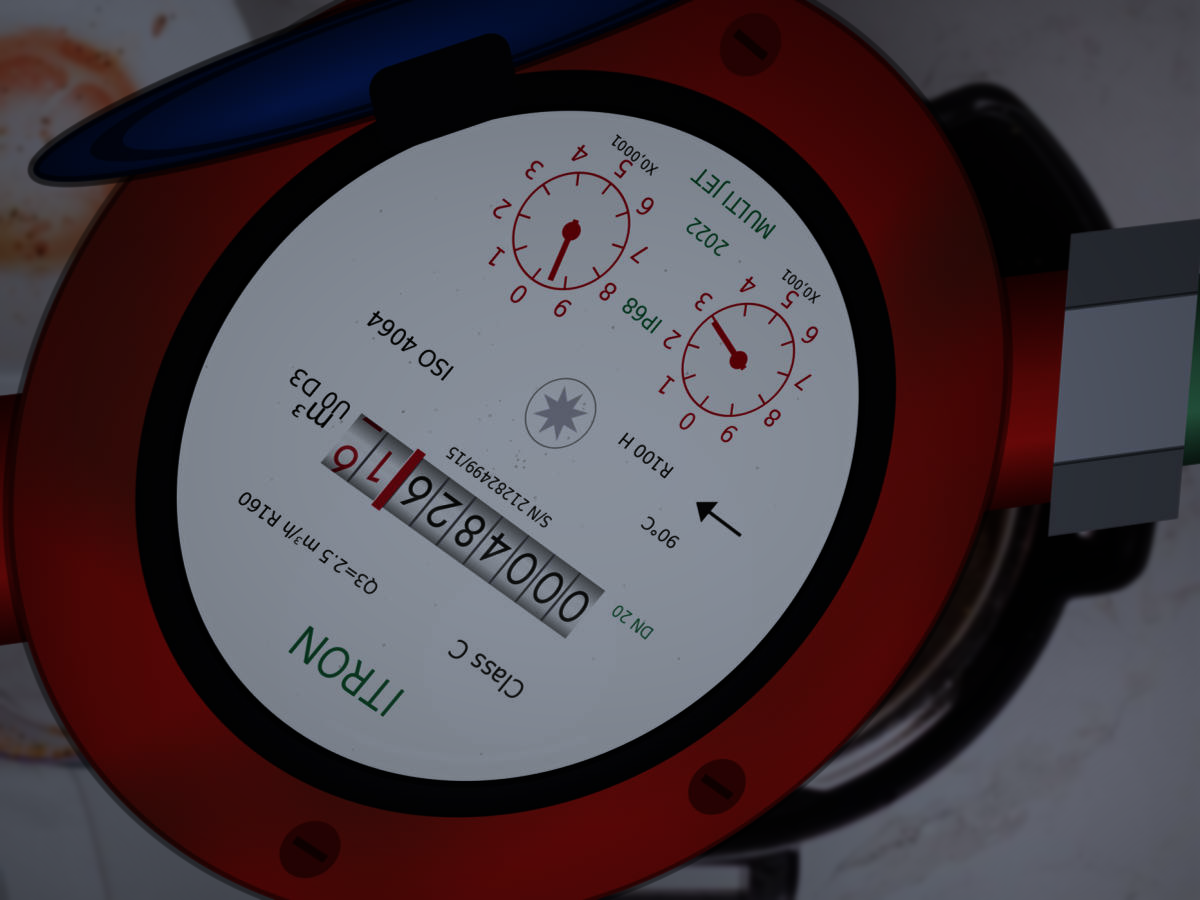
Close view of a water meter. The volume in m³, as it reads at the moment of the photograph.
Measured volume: 4826.1629 m³
